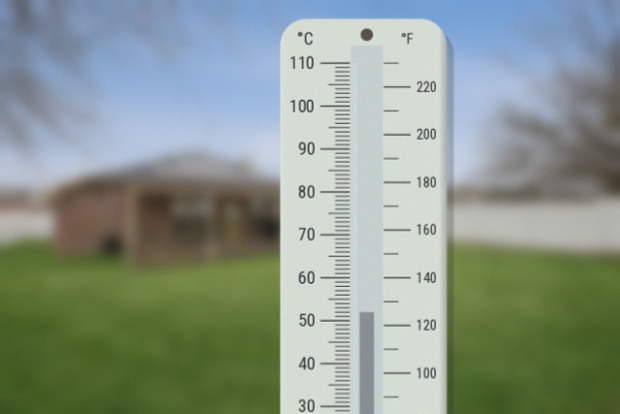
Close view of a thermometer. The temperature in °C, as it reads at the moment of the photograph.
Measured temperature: 52 °C
